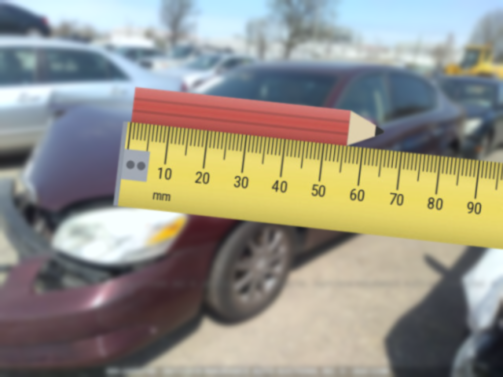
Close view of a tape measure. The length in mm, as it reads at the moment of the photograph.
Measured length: 65 mm
